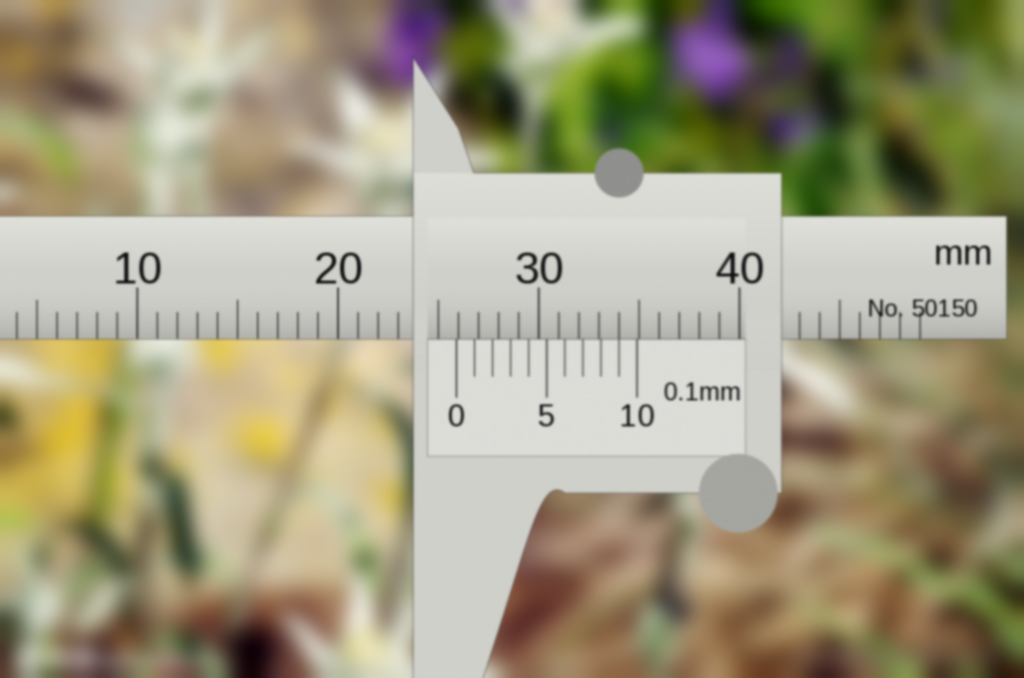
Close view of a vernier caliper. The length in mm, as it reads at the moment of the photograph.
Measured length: 25.9 mm
